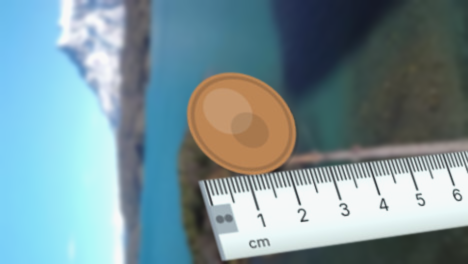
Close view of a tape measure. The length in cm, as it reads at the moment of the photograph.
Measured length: 2.5 cm
